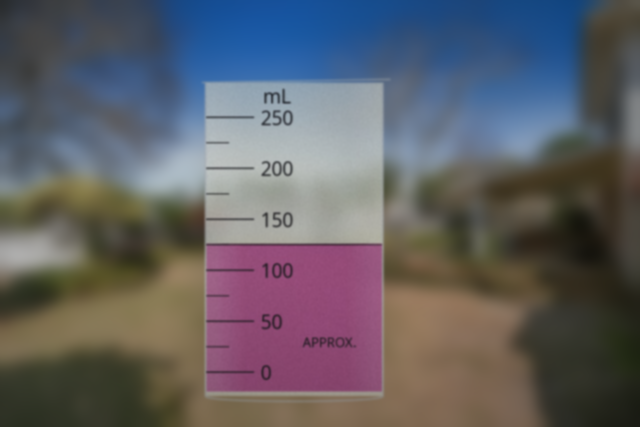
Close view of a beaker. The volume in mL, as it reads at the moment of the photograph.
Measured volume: 125 mL
